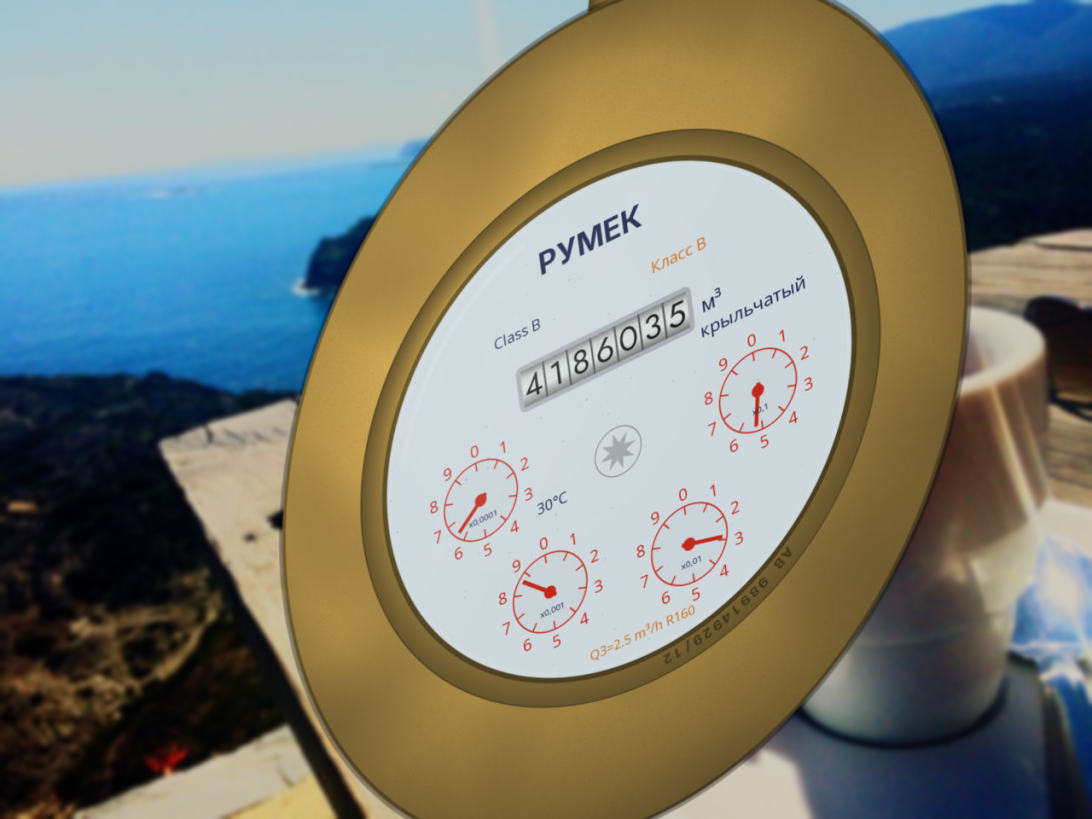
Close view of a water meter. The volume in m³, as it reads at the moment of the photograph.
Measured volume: 4186035.5286 m³
